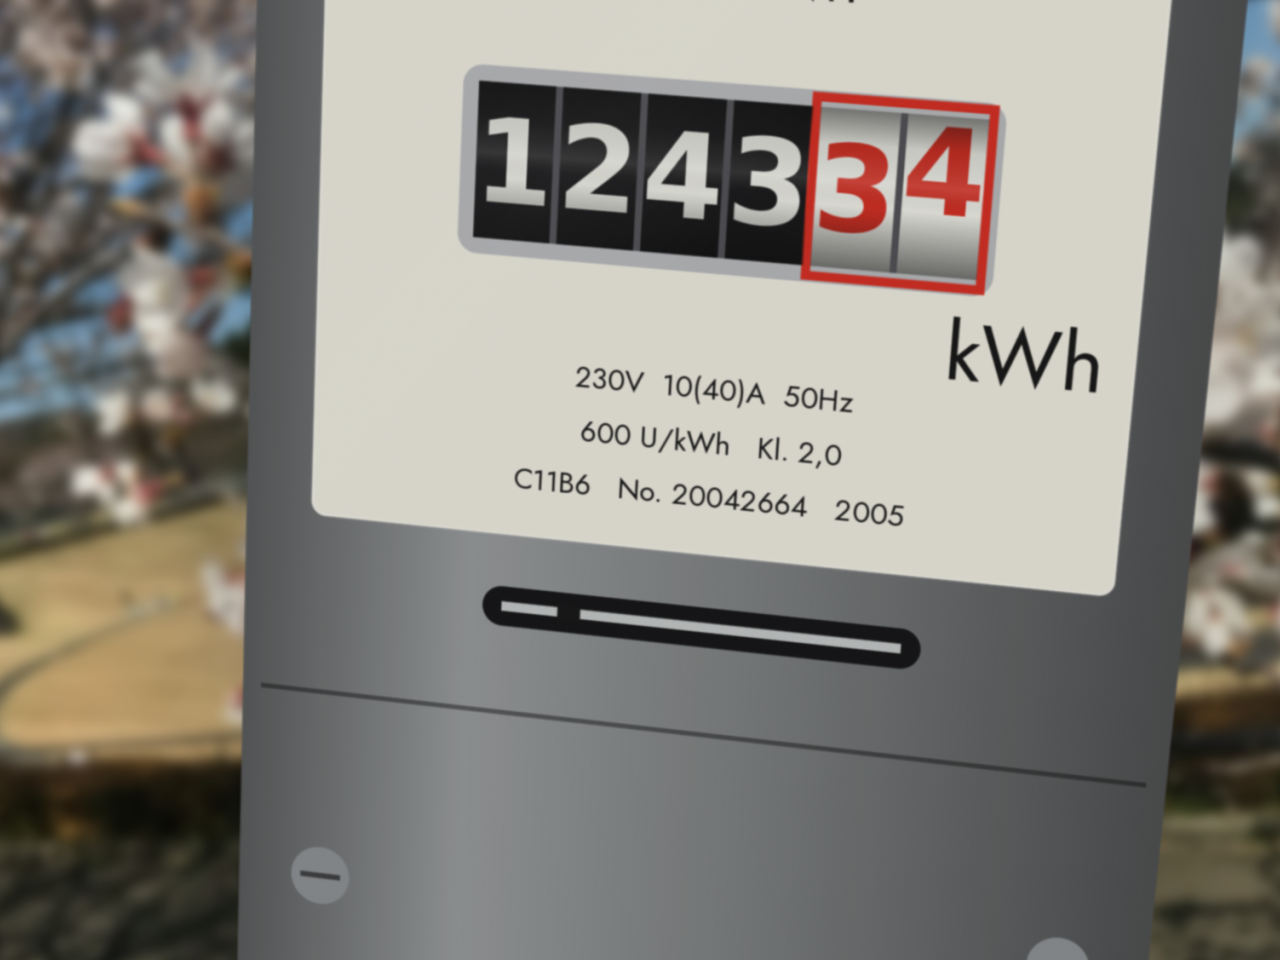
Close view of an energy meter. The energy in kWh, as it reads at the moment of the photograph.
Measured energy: 1243.34 kWh
